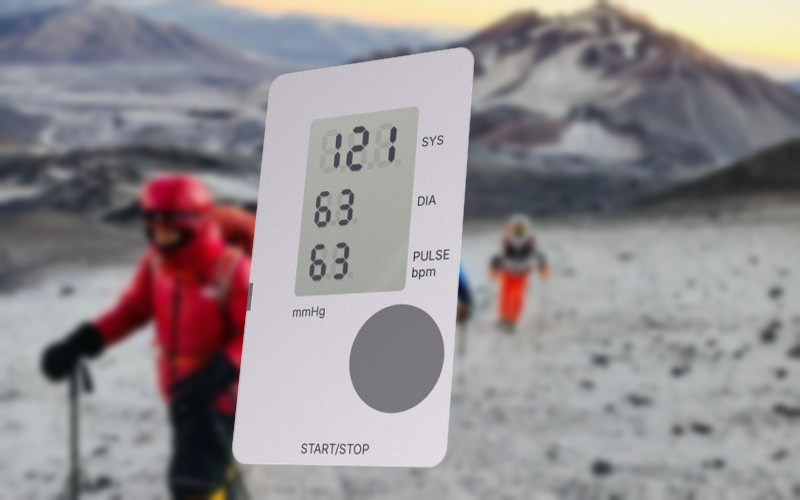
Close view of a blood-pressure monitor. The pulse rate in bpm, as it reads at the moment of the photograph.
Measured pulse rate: 63 bpm
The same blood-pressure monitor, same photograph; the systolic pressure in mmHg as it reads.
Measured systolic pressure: 121 mmHg
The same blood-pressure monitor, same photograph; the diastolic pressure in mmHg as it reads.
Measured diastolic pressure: 63 mmHg
